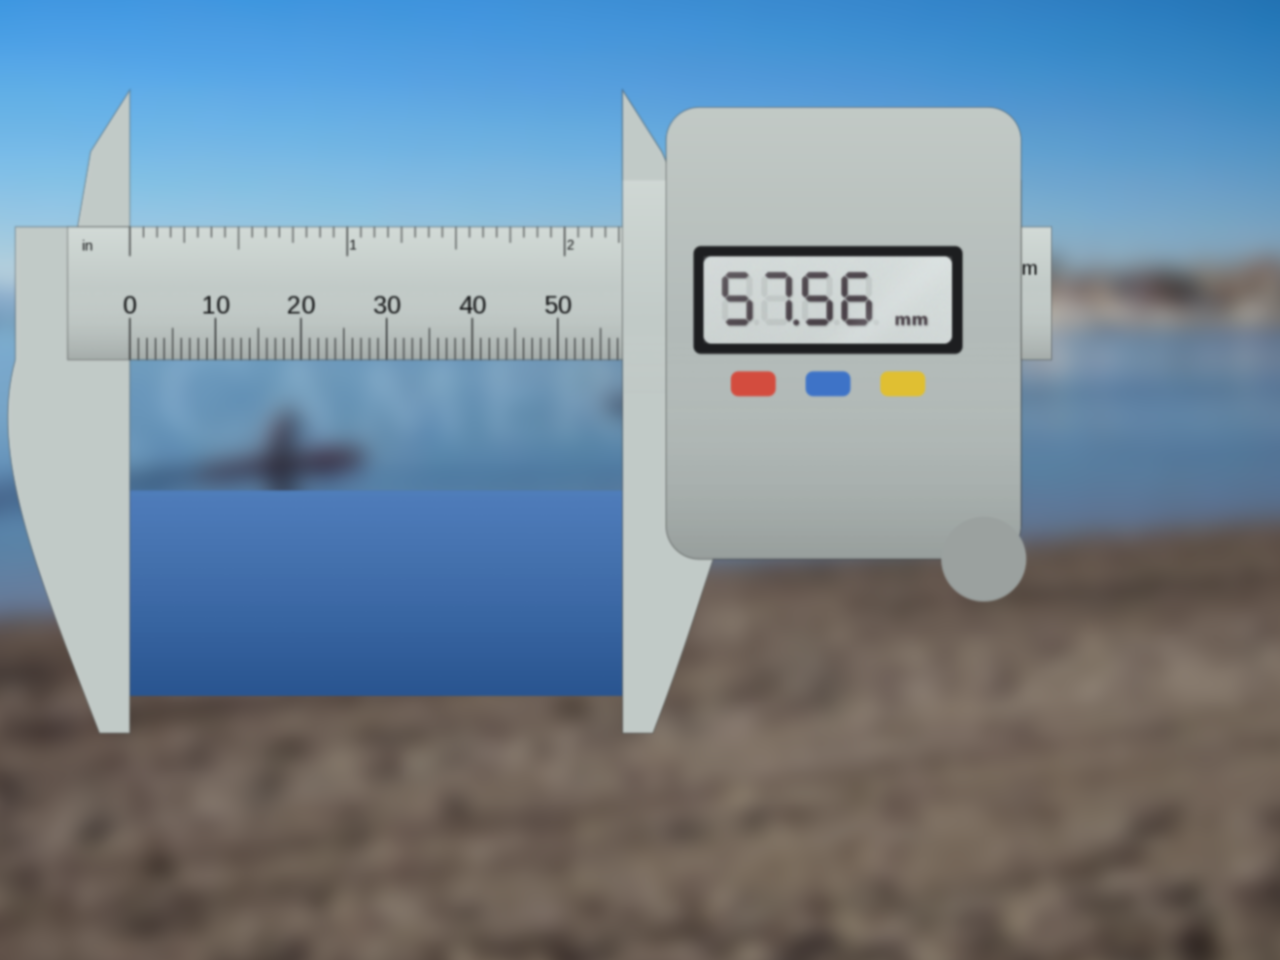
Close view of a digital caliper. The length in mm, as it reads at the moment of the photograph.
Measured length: 57.56 mm
